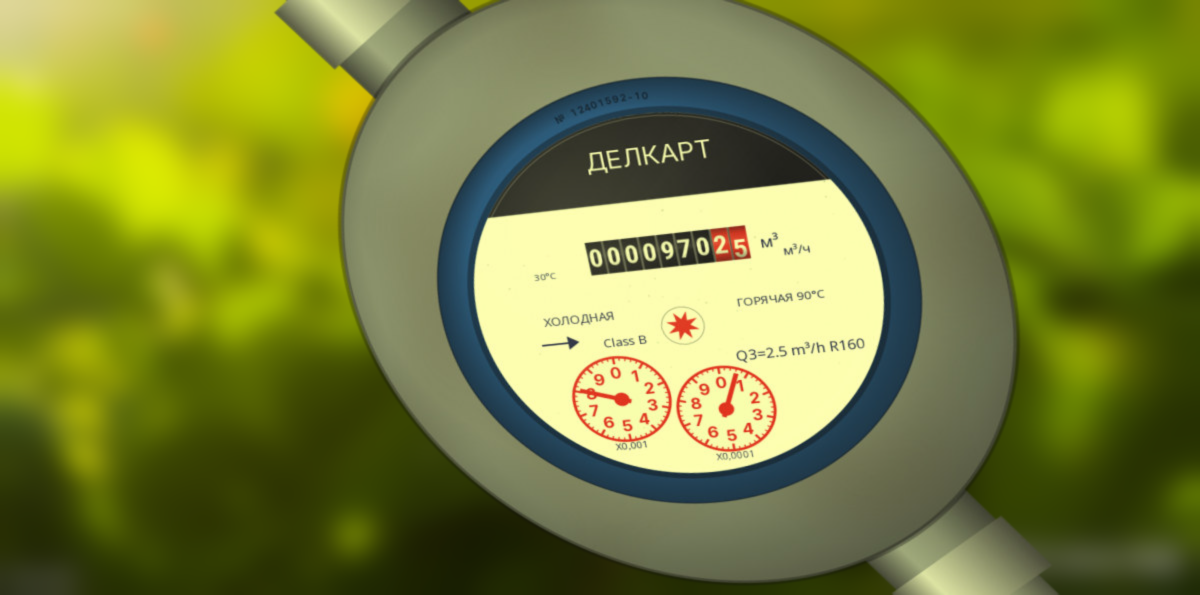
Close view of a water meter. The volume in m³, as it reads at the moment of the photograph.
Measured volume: 970.2480 m³
